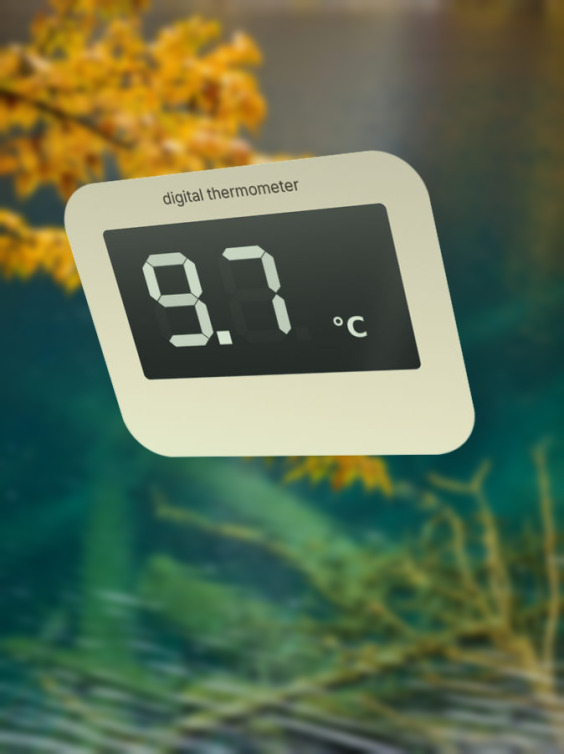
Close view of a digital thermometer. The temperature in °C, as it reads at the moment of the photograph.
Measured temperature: 9.7 °C
